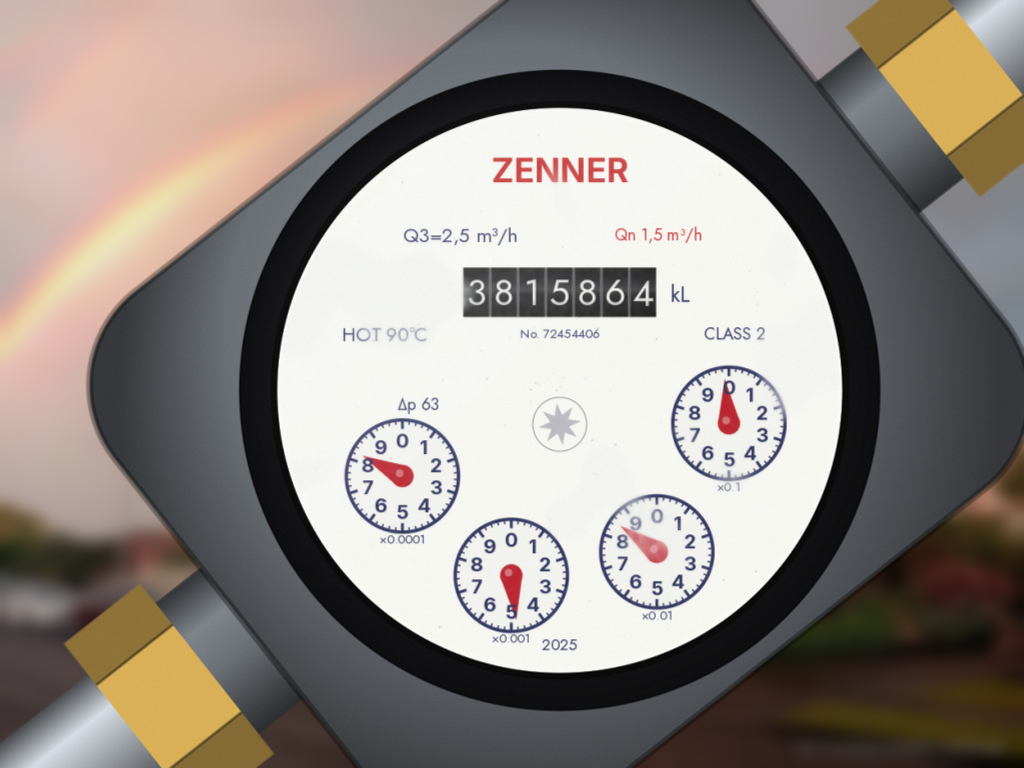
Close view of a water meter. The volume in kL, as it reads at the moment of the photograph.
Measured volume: 3815863.9848 kL
